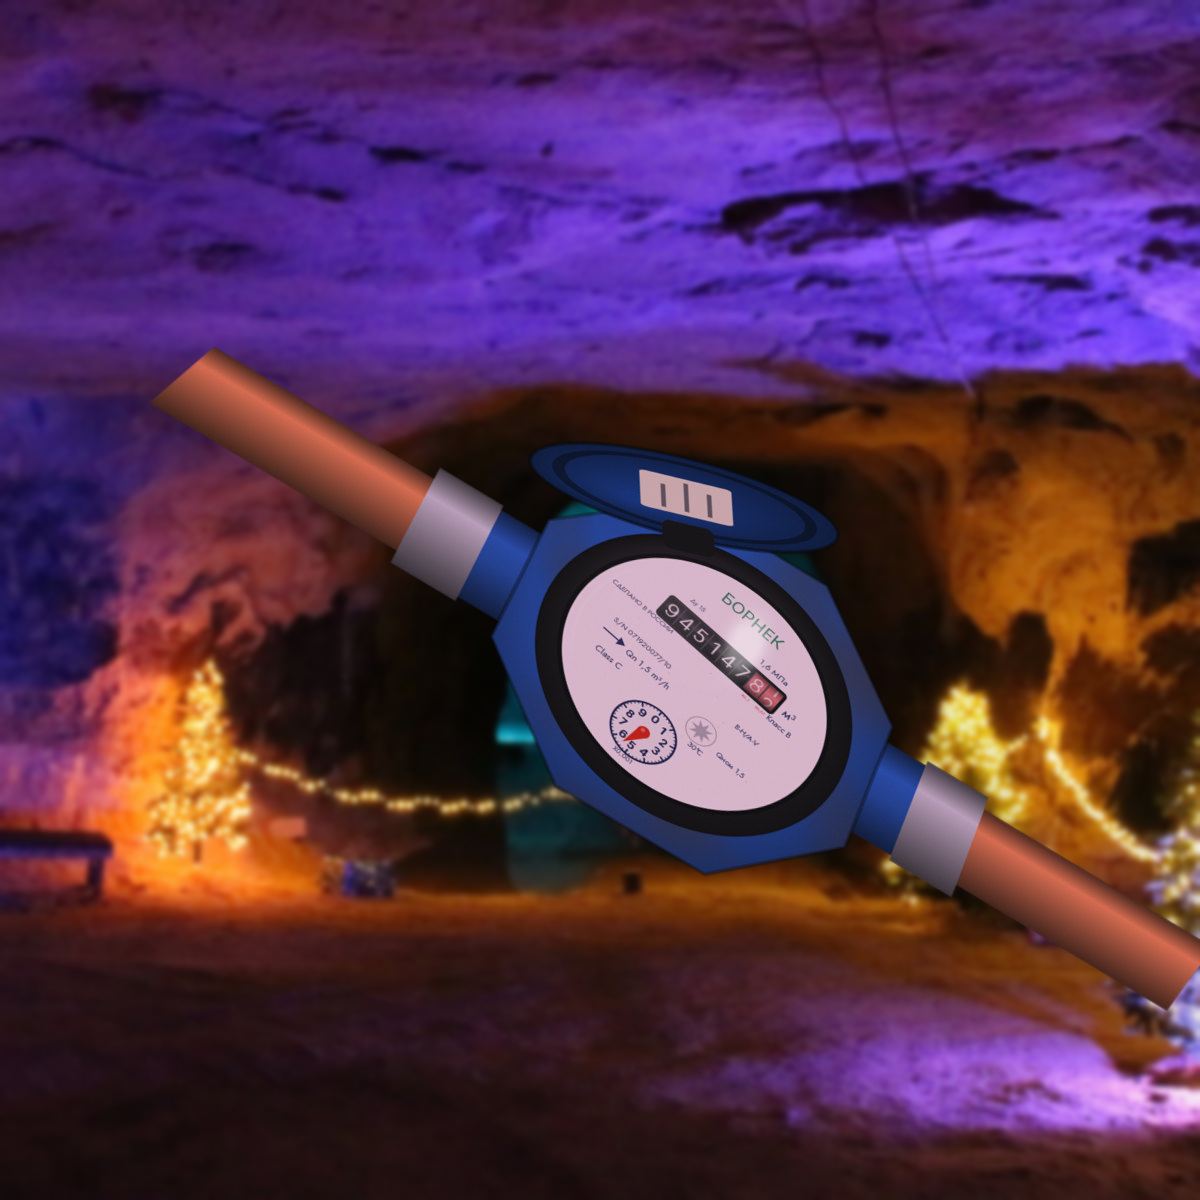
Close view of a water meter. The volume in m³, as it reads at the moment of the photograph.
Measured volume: 945147.815 m³
